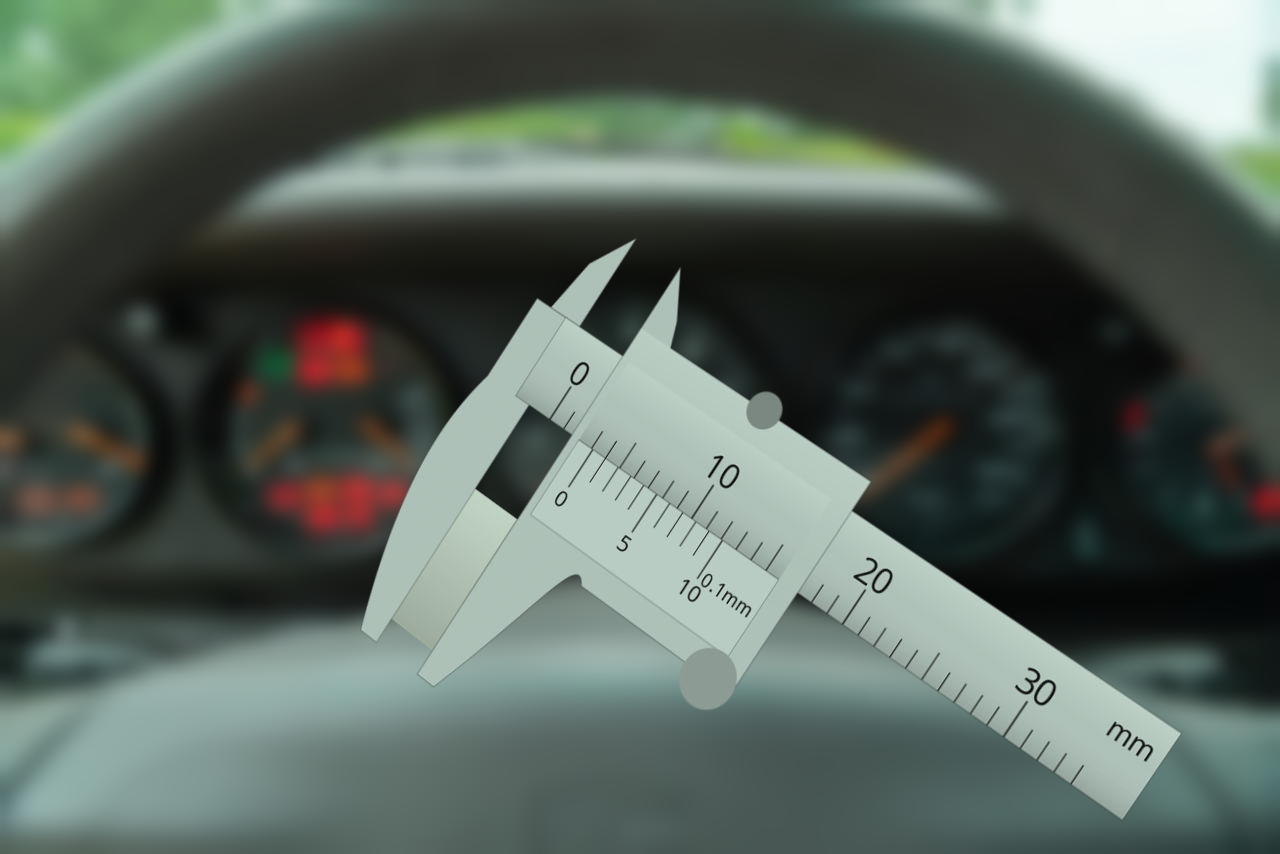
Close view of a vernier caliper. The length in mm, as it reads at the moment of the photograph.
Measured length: 3.1 mm
